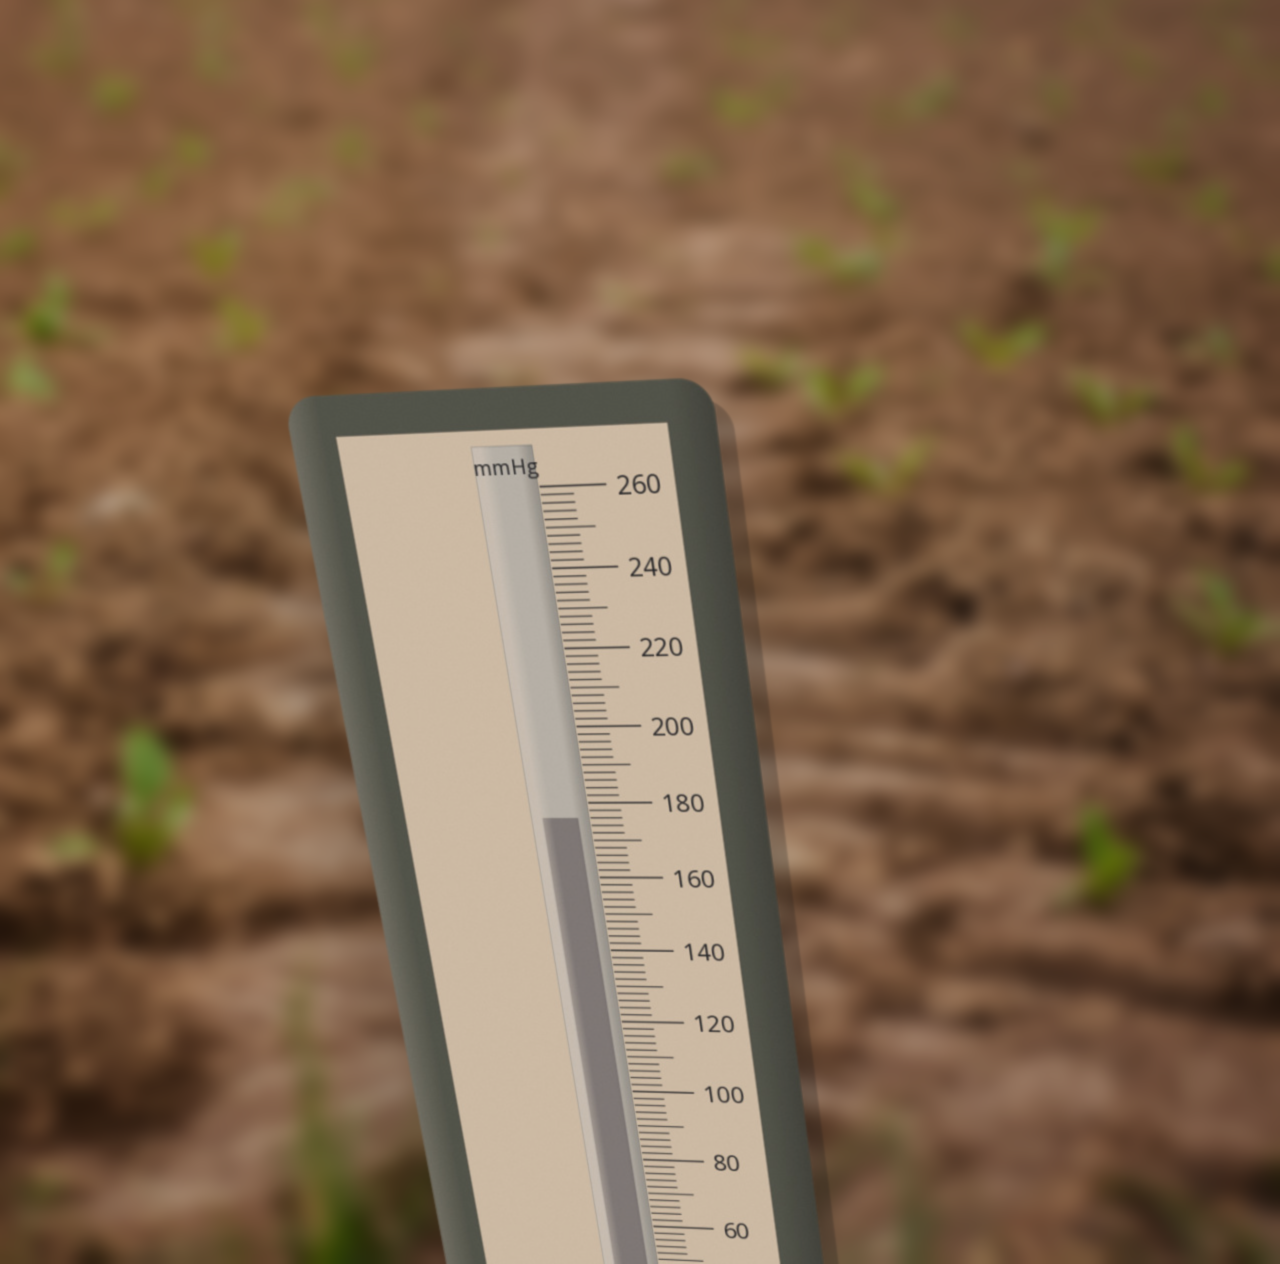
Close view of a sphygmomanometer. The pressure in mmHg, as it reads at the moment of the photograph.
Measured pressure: 176 mmHg
